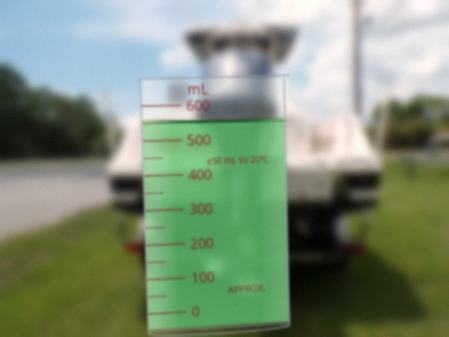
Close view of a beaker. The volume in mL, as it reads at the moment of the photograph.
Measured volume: 550 mL
